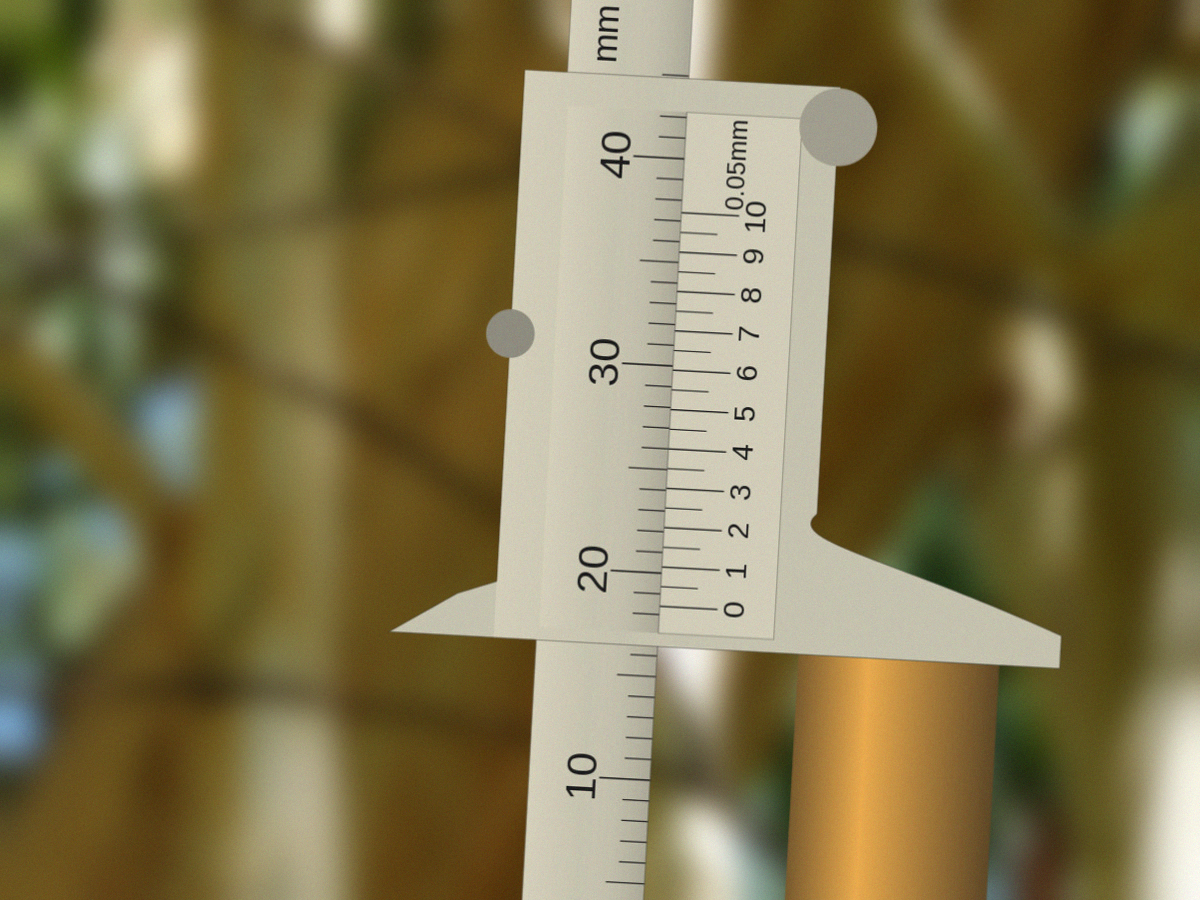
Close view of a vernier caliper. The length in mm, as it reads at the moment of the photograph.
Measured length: 18.4 mm
